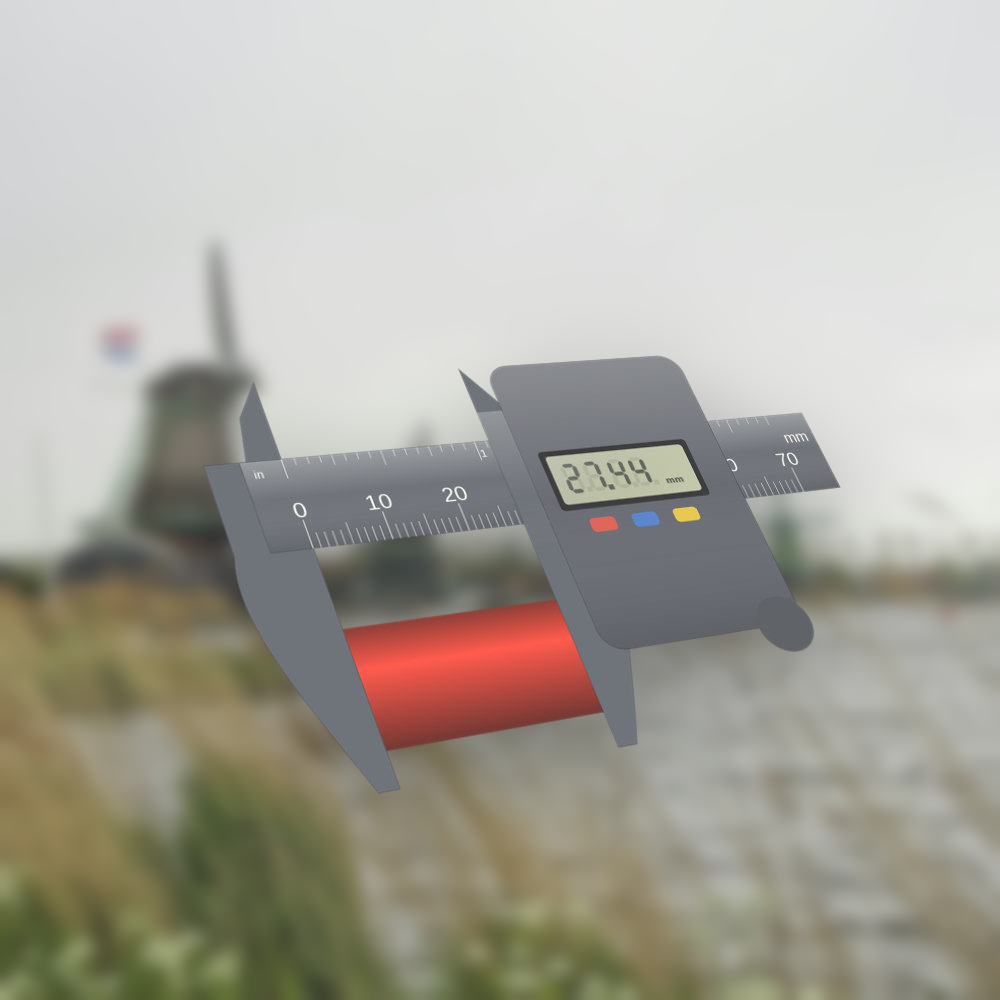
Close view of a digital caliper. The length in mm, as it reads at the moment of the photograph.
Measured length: 27.44 mm
